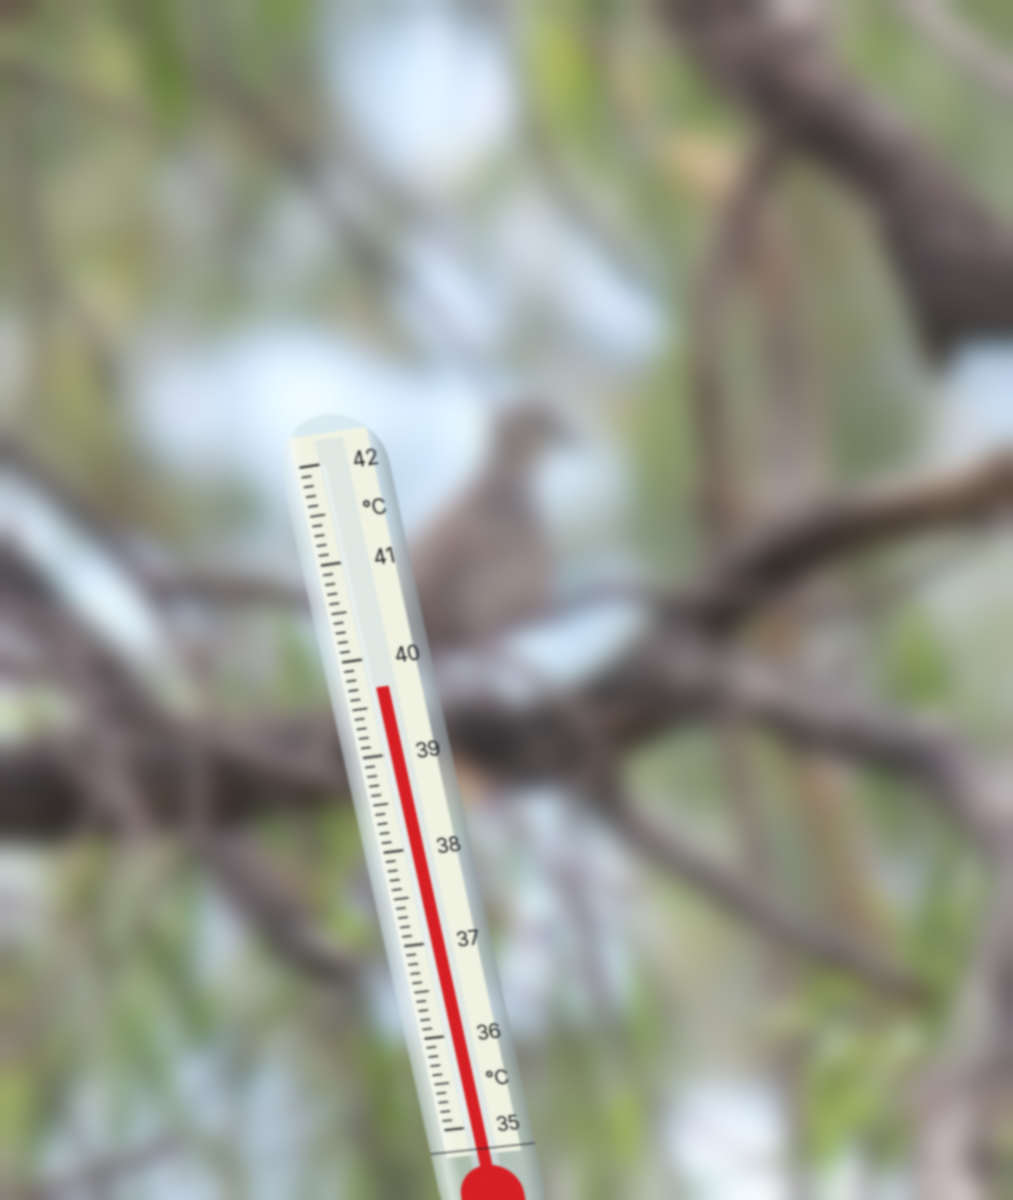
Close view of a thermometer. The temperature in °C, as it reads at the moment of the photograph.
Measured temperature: 39.7 °C
